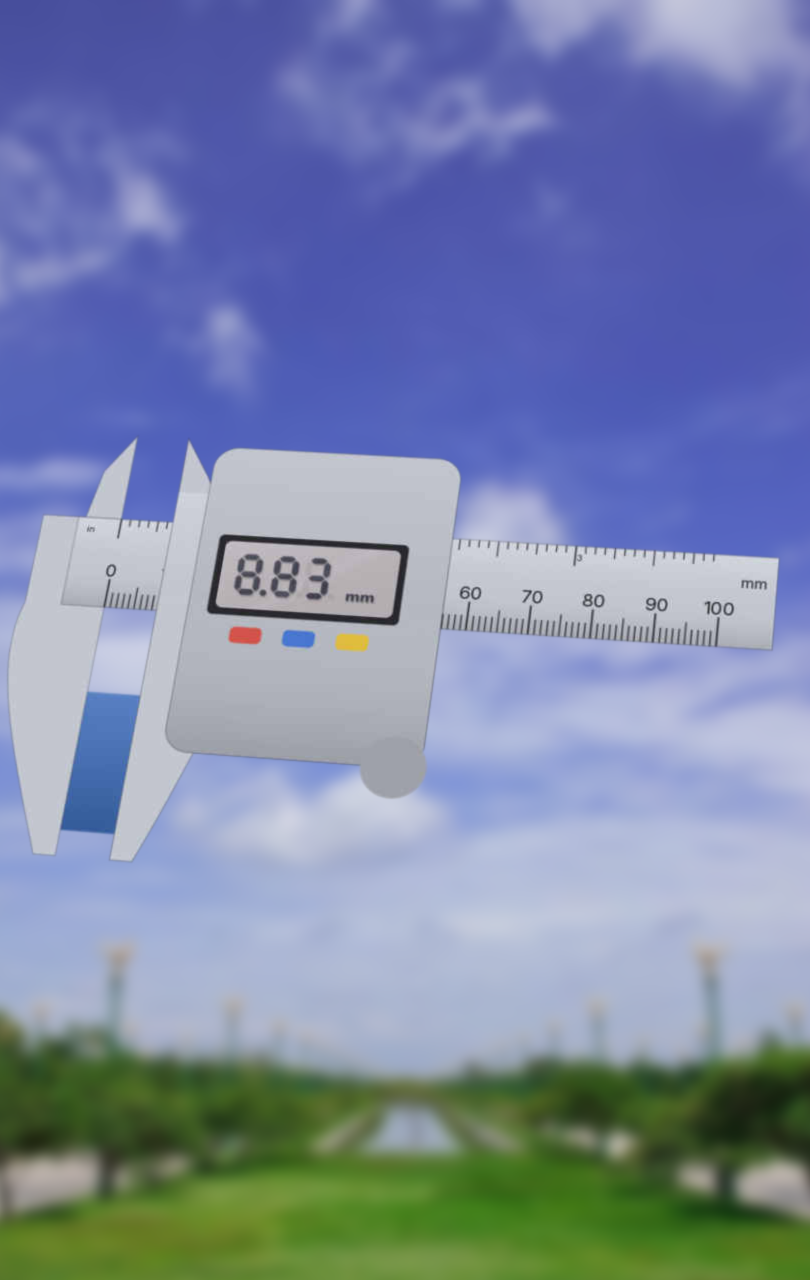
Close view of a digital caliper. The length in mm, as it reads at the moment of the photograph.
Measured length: 8.83 mm
